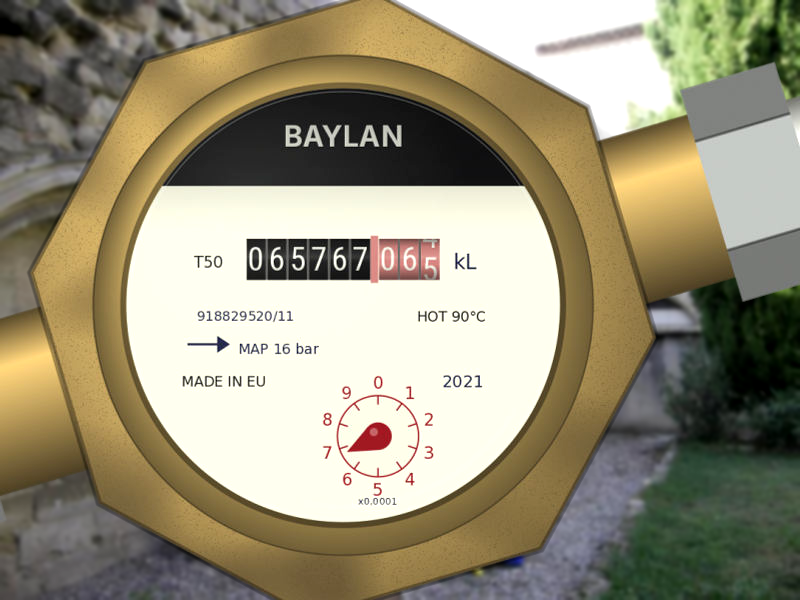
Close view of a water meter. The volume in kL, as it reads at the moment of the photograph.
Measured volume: 65767.0646 kL
